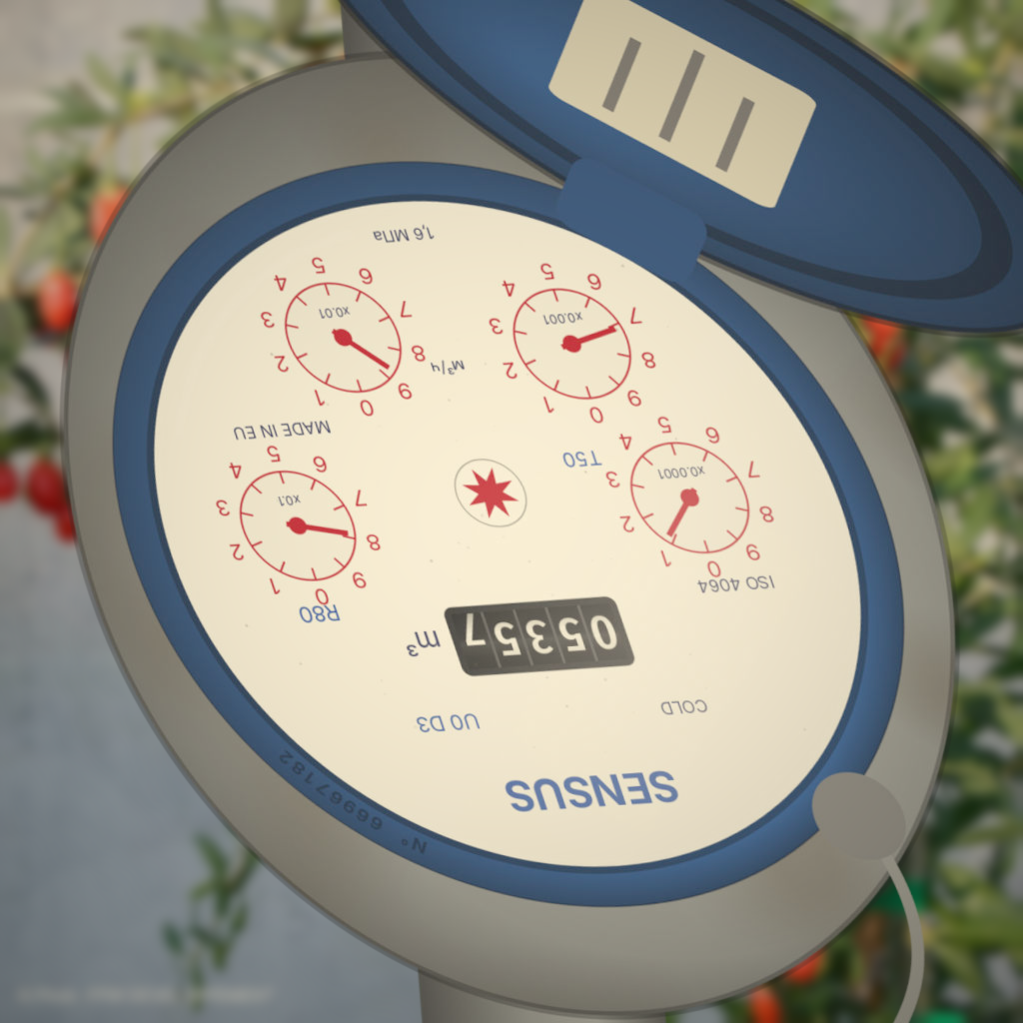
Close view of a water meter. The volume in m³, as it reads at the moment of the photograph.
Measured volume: 5356.7871 m³
